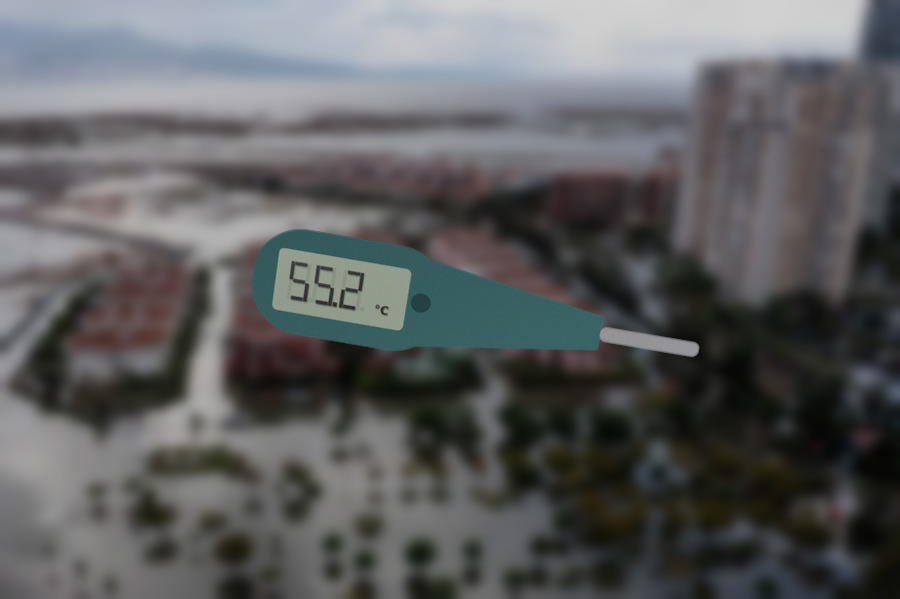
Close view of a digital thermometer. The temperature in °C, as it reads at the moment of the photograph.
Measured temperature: 55.2 °C
